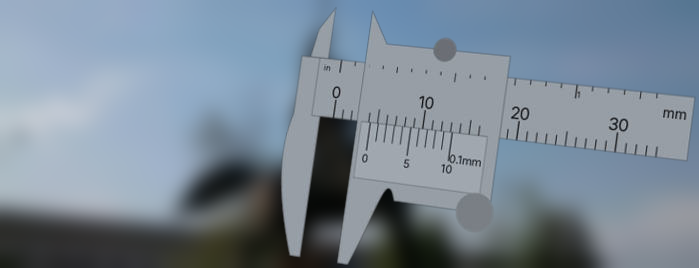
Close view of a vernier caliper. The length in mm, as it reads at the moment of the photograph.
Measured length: 4.2 mm
